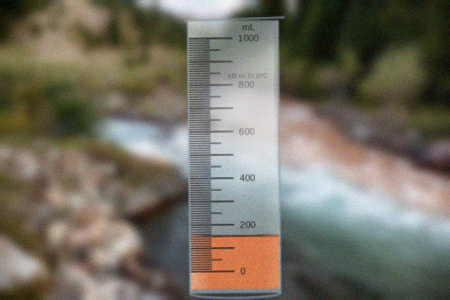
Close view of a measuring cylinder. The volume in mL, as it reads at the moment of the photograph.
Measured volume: 150 mL
